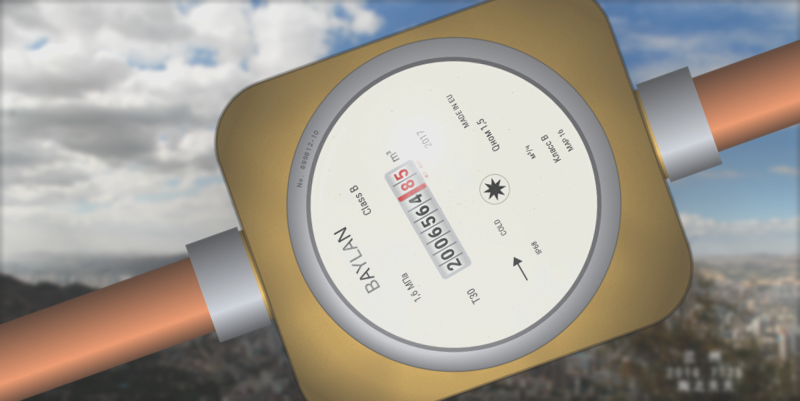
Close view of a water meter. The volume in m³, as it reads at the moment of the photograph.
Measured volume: 2006564.85 m³
